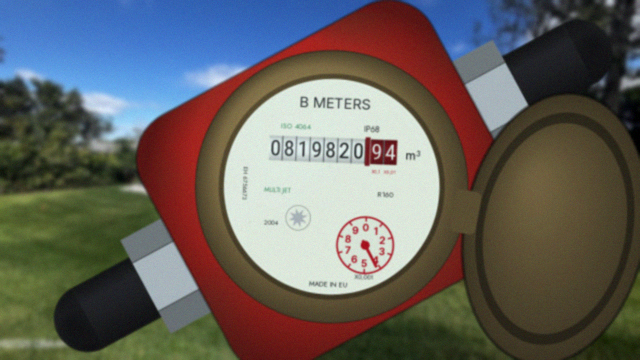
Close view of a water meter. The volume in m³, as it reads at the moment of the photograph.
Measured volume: 819820.944 m³
